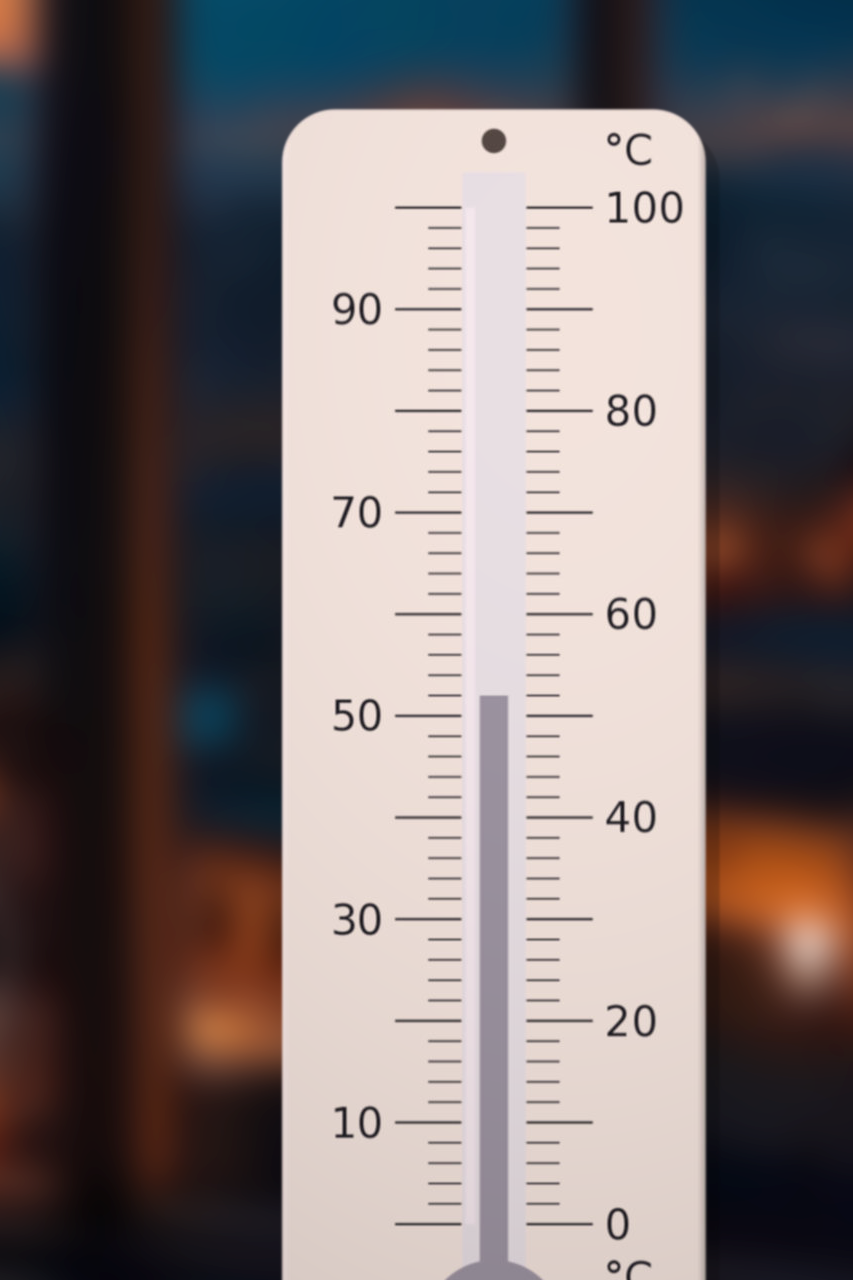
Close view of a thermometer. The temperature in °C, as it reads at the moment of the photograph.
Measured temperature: 52 °C
